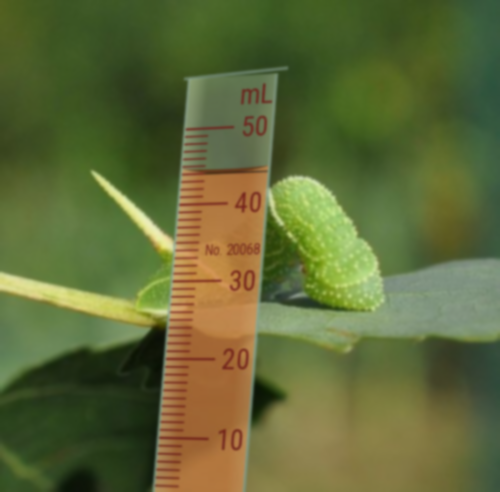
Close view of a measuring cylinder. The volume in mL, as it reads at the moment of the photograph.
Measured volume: 44 mL
